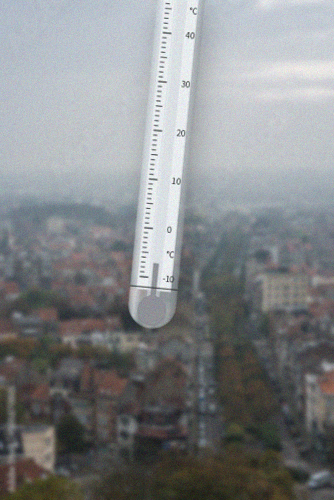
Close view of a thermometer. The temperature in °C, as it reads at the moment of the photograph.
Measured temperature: -7 °C
